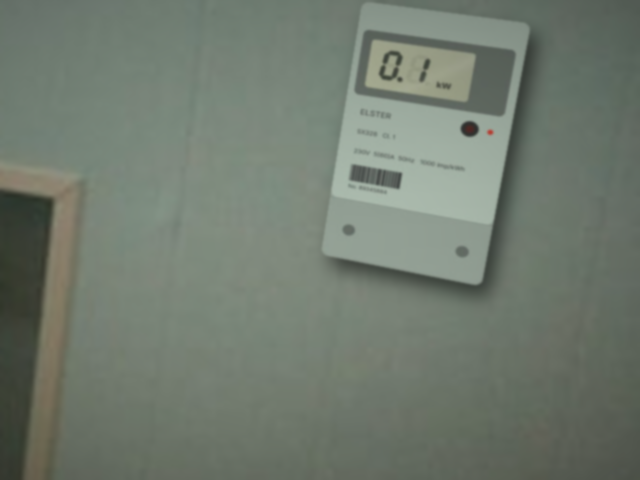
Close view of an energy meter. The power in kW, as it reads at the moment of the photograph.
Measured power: 0.1 kW
